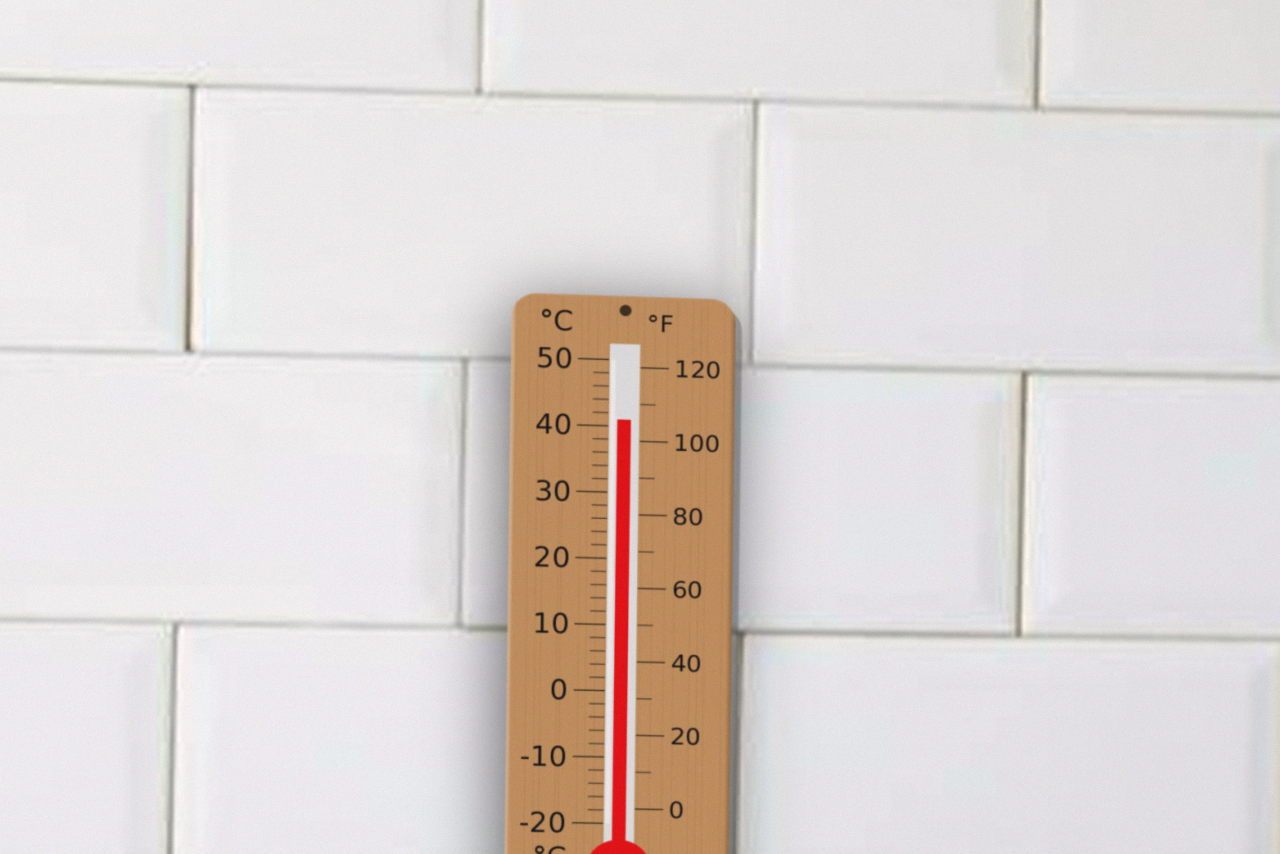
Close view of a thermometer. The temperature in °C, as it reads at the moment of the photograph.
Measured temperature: 41 °C
